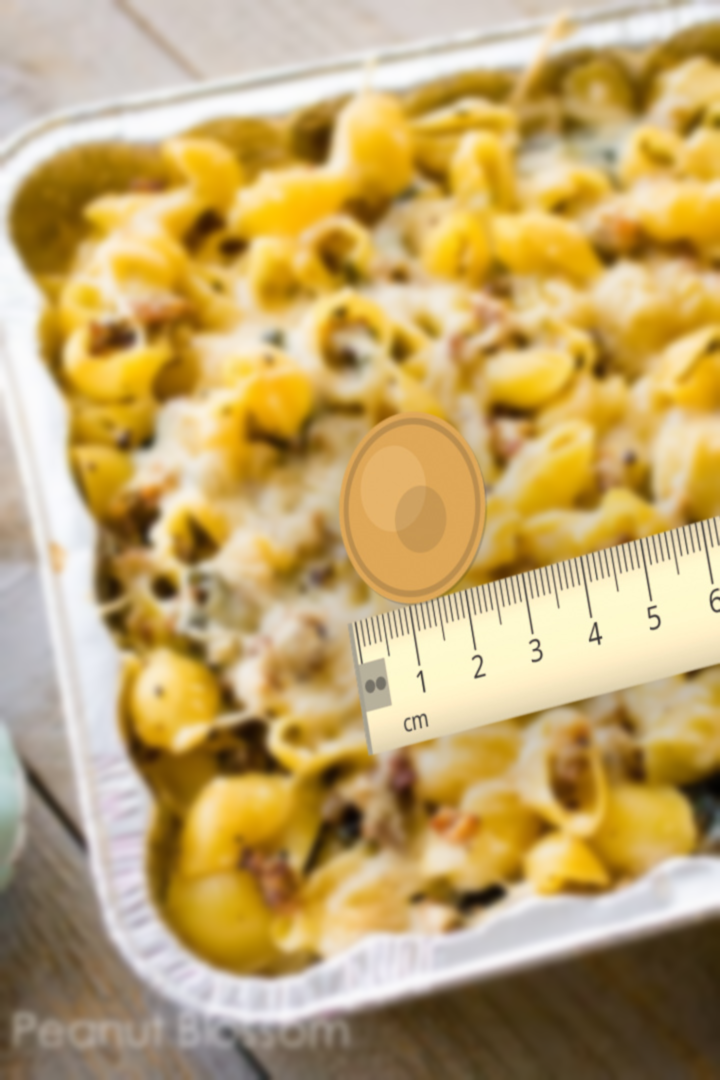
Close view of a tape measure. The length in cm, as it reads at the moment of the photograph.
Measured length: 2.6 cm
